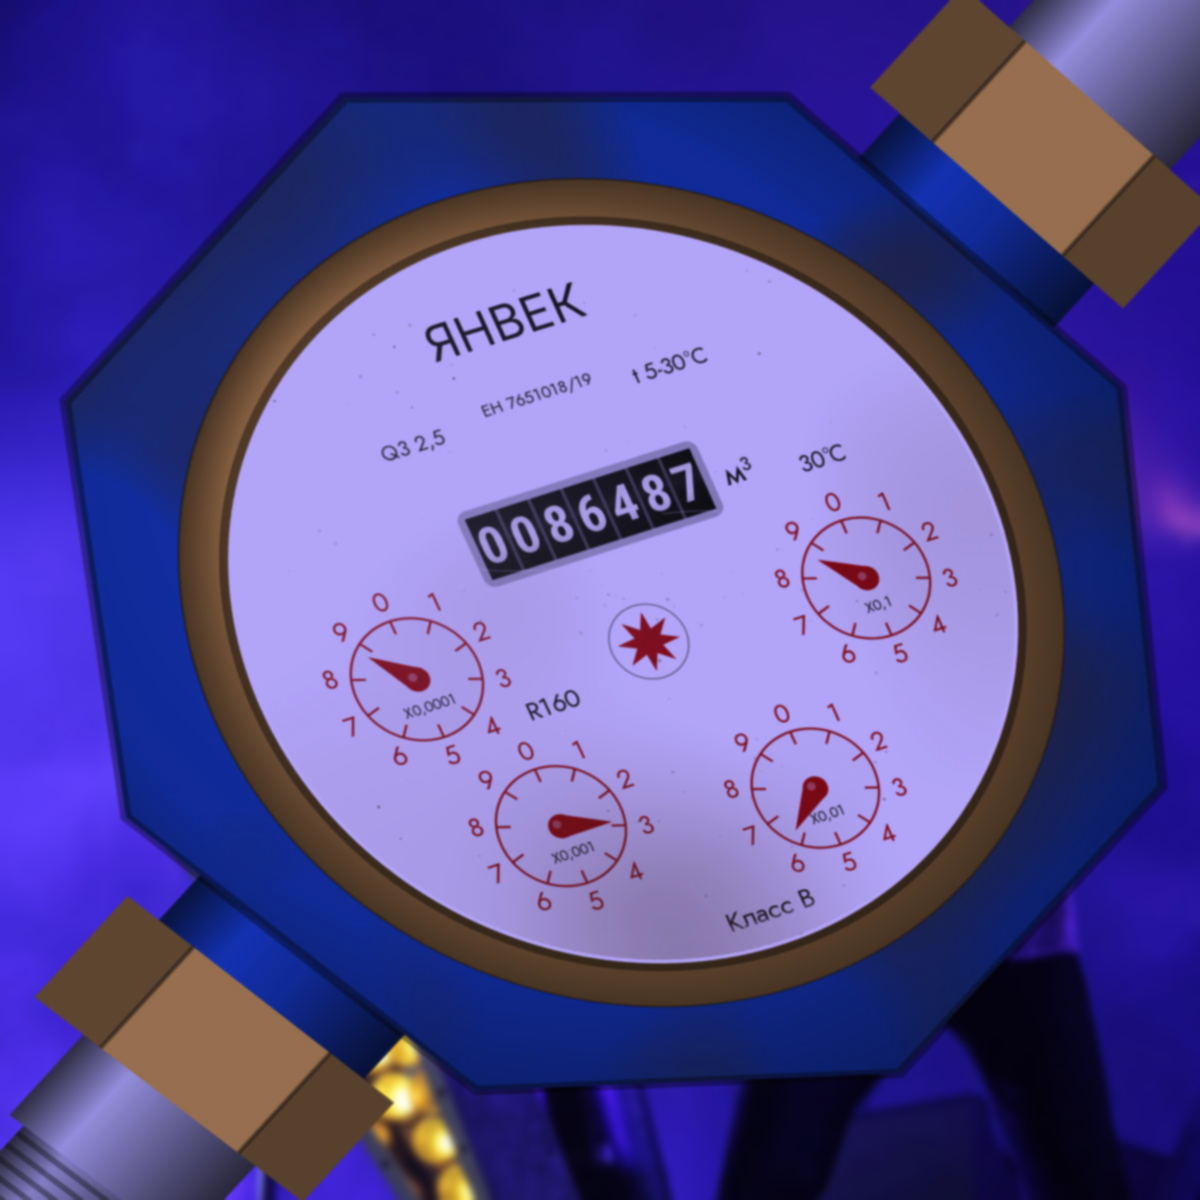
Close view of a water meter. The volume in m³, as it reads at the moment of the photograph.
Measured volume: 86487.8628 m³
